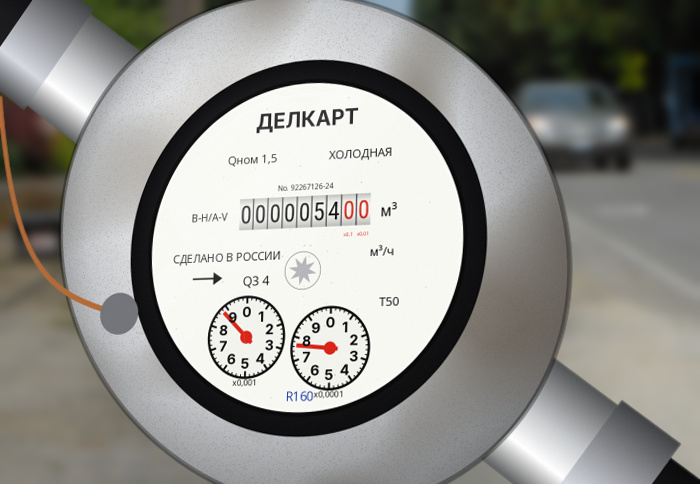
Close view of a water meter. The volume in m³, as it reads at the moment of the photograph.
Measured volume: 54.0087 m³
